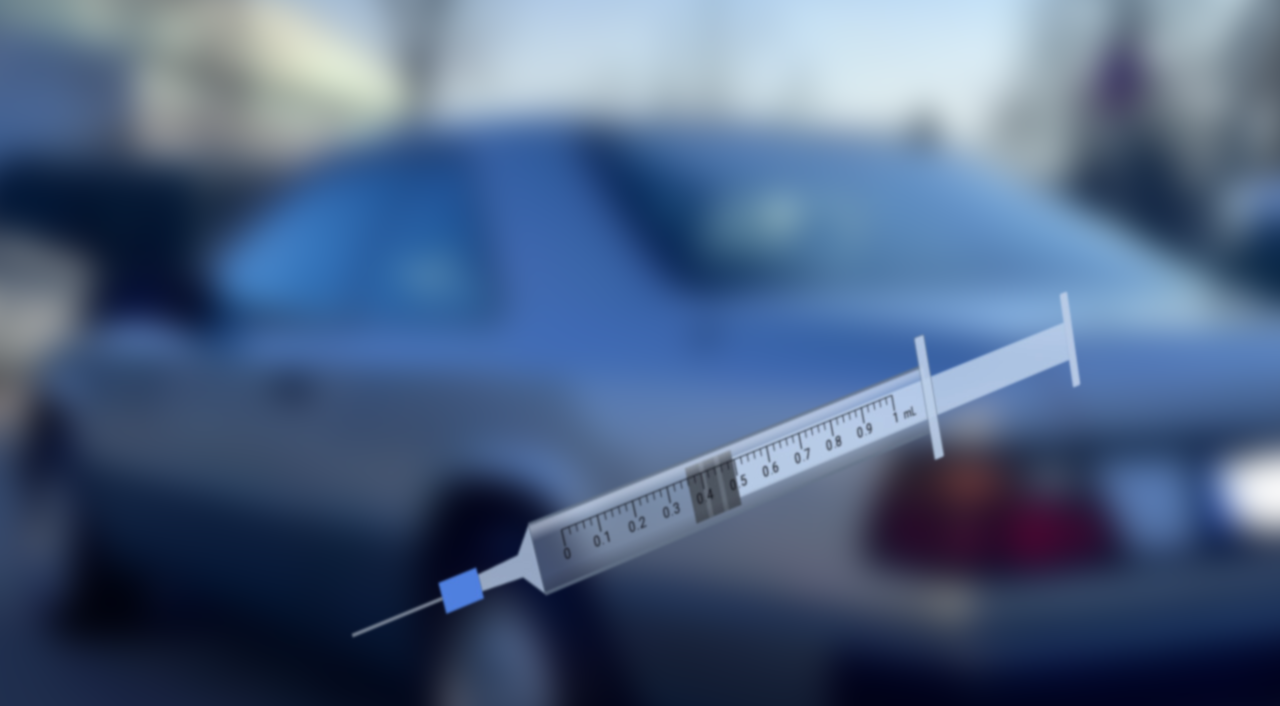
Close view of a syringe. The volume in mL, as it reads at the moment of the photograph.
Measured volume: 0.36 mL
